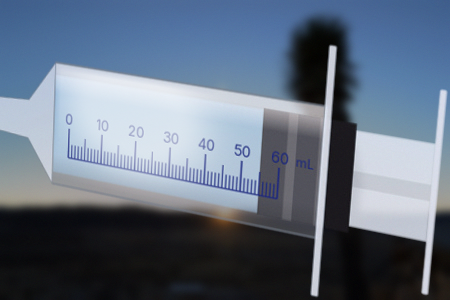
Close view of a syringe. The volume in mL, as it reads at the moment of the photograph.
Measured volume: 55 mL
